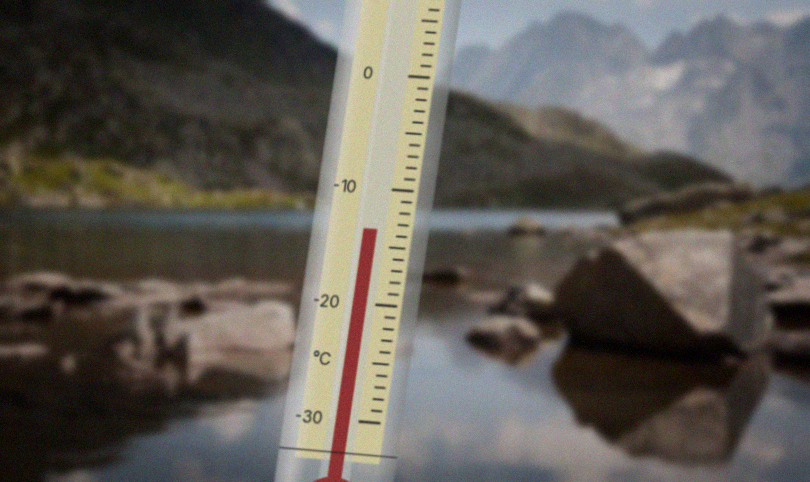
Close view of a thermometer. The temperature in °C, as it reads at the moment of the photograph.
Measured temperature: -13.5 °C
